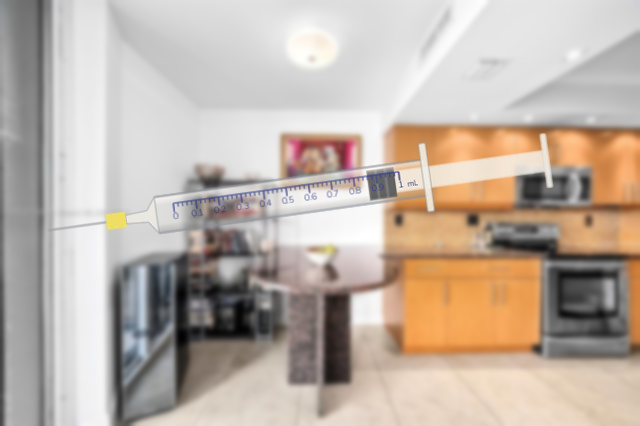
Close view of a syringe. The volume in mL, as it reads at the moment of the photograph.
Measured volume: 0.86 mL
